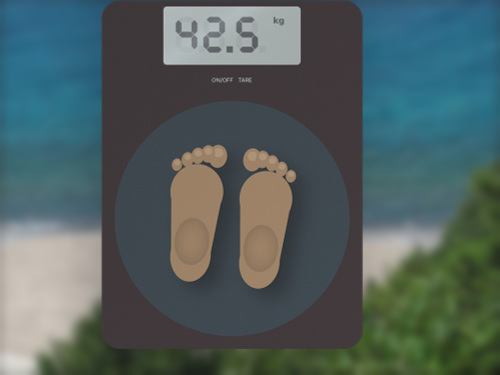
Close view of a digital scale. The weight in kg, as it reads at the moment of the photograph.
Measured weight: 42.5 kg
